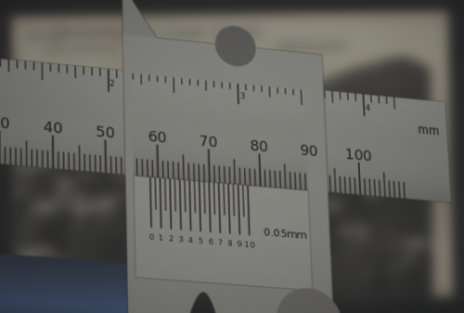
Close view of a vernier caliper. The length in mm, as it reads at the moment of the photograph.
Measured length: 58.5 mm
